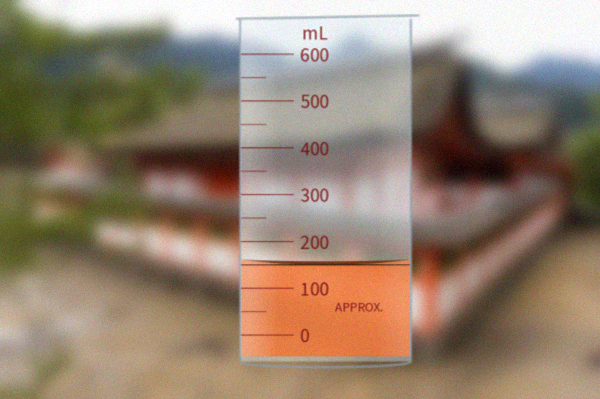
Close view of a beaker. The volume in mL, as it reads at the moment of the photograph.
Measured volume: 150 mL
